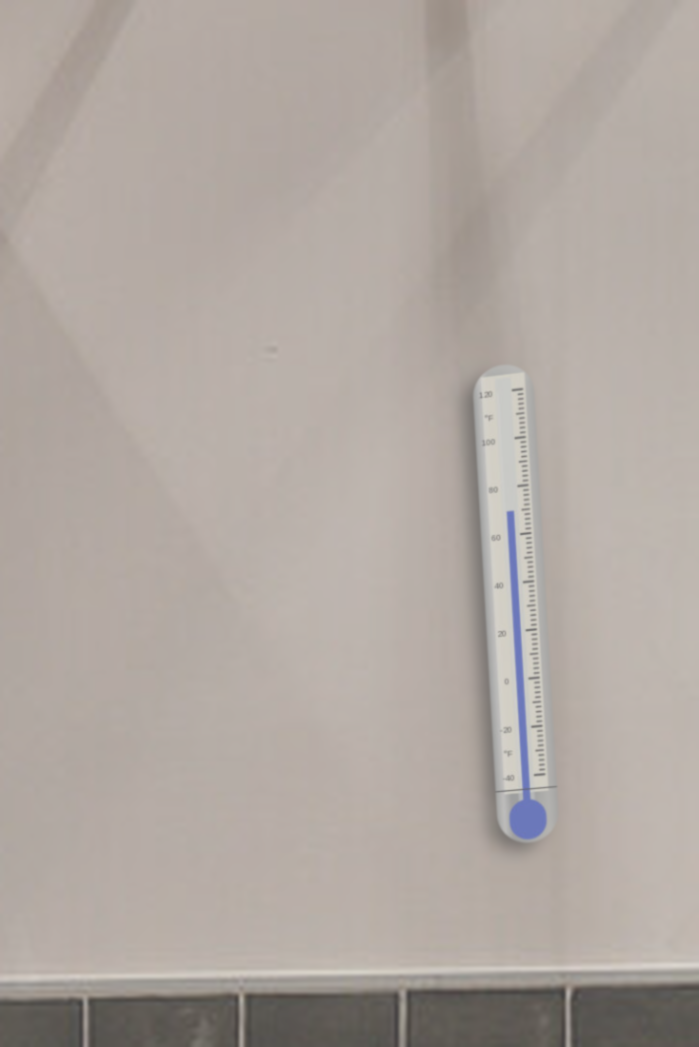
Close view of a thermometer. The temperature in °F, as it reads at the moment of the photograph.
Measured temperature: 70 °F
